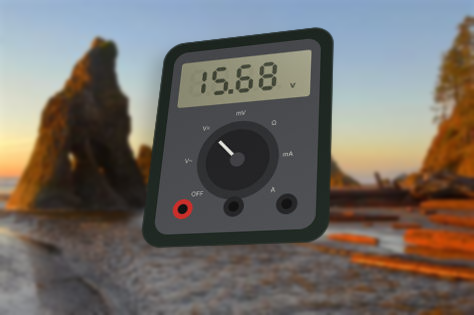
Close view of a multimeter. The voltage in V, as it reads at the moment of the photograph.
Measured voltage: 15.68 V
